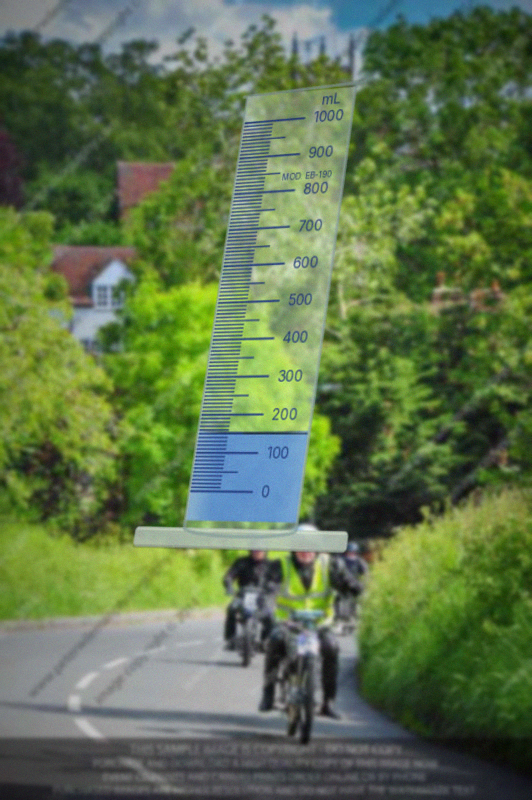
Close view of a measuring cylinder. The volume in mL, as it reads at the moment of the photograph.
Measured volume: 150 mL
